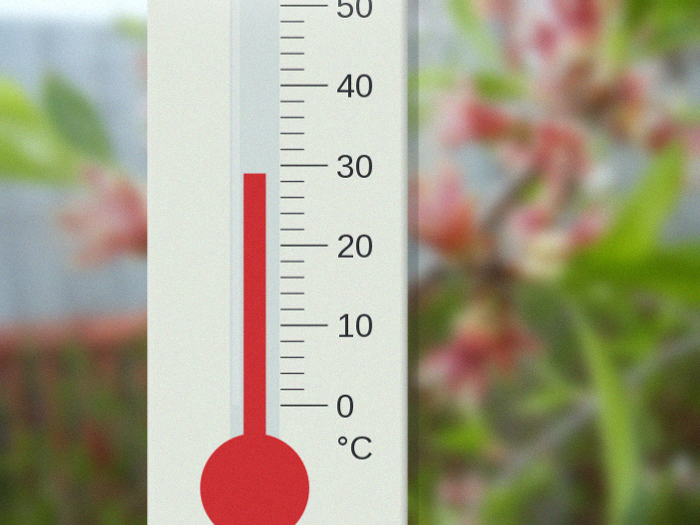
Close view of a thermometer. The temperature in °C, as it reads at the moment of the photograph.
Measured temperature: 29 °C
